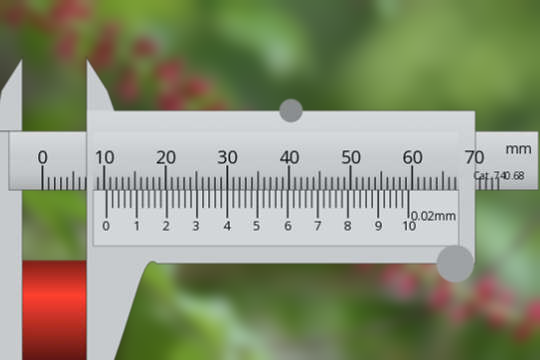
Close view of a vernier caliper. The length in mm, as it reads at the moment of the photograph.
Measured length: 10.4 mm
